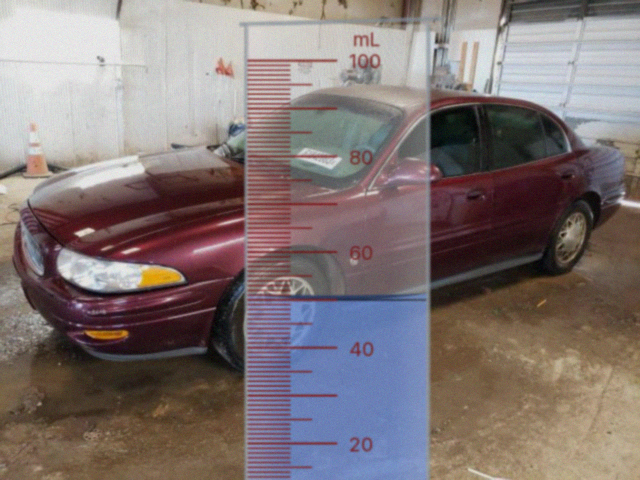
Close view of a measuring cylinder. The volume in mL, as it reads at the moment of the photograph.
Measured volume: 50 mL
